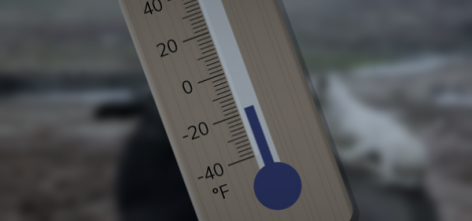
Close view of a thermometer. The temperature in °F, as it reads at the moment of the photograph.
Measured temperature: -18 °F
